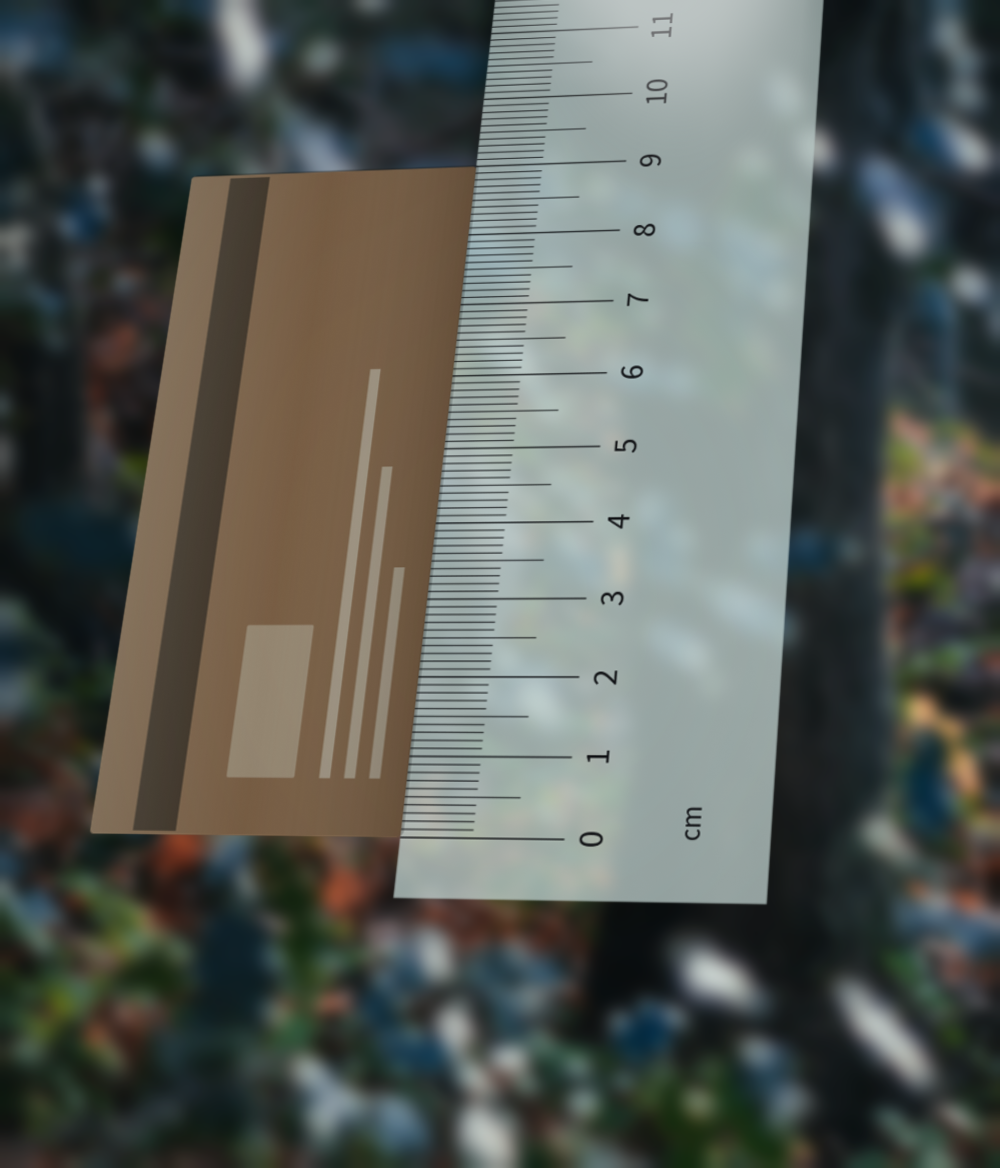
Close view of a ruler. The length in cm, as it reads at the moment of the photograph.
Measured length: 9 cm
